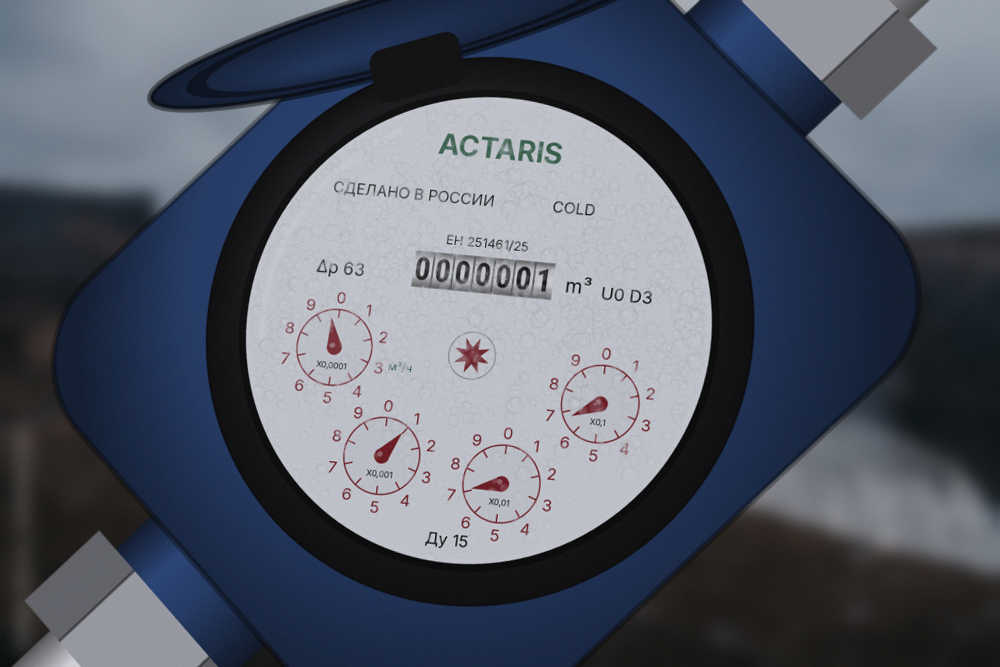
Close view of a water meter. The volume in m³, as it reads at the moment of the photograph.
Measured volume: 1.6709 m³
